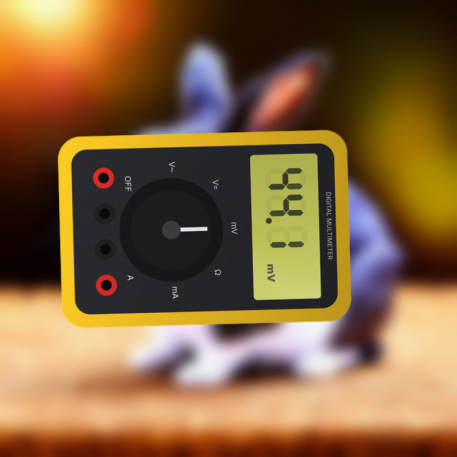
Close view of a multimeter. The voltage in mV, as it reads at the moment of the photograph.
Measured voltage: 44.1 mV
